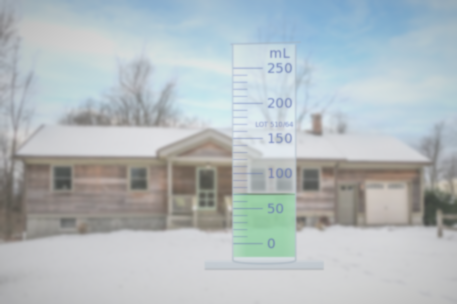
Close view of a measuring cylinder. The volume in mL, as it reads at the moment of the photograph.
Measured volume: 70 mL
